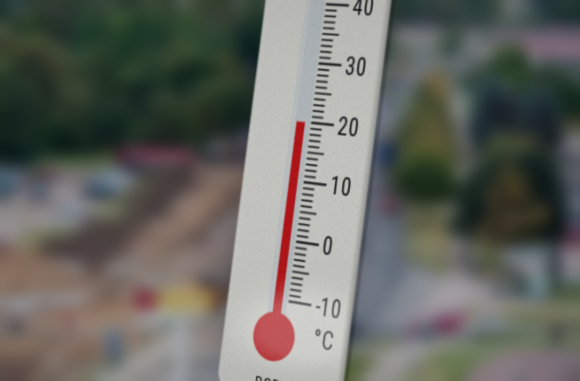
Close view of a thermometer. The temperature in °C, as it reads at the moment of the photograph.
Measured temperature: 20 °C
